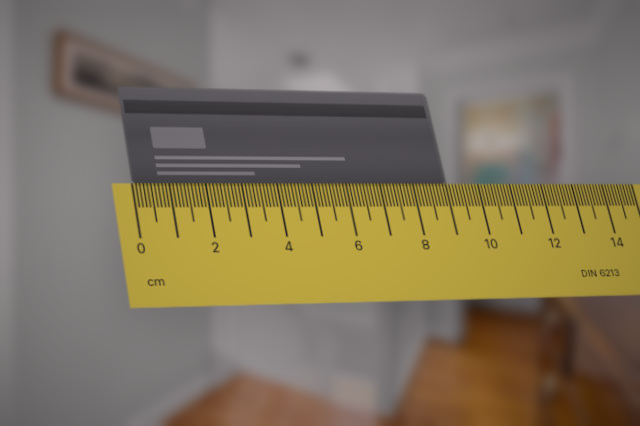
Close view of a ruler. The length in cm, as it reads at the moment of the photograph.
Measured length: 9 cm
